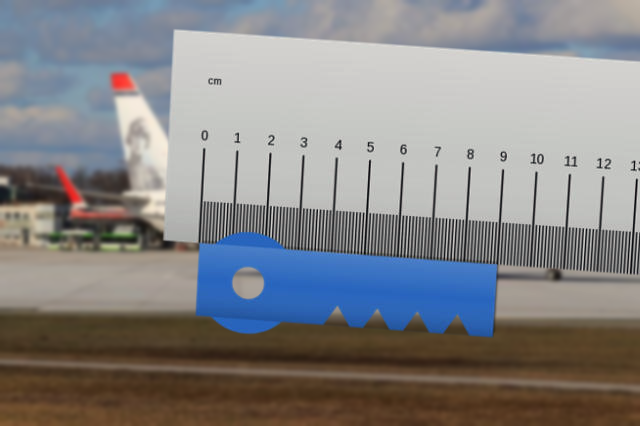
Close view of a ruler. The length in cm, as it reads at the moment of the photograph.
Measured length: 9 cm
